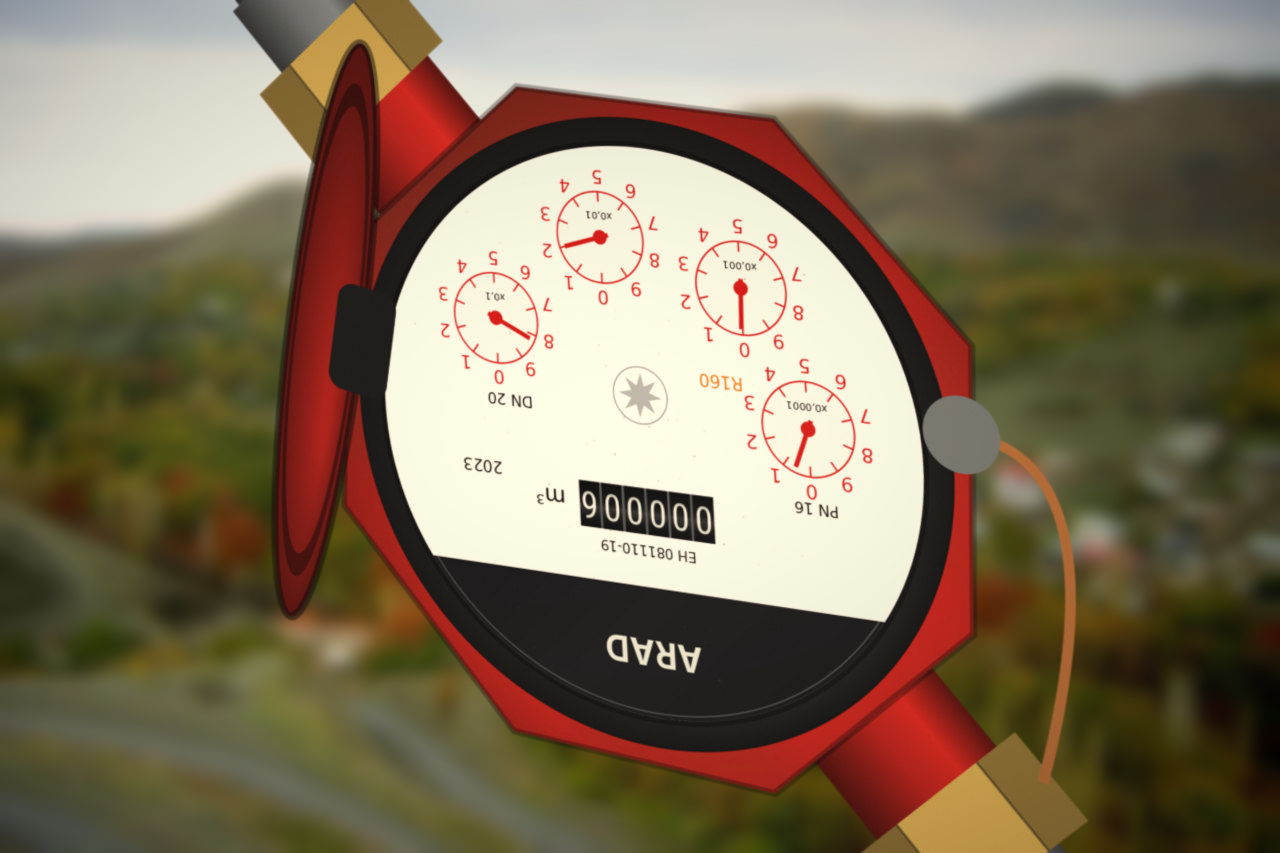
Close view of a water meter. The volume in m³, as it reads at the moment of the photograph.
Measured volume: 6.8200 m³
